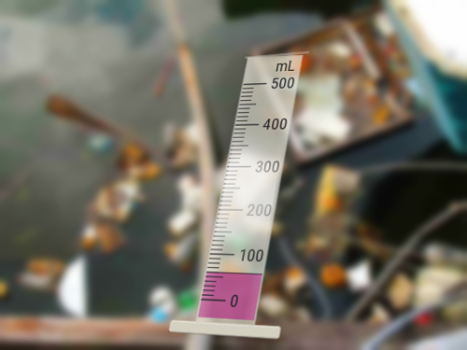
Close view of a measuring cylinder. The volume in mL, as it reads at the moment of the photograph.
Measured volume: 60 mL
